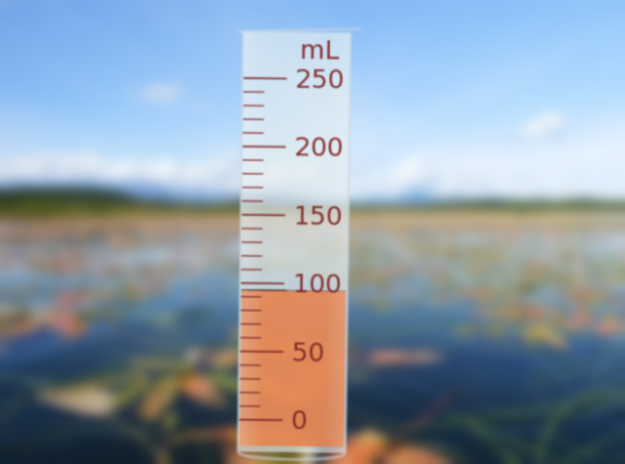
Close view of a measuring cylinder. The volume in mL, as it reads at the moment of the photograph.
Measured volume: 95 mL
